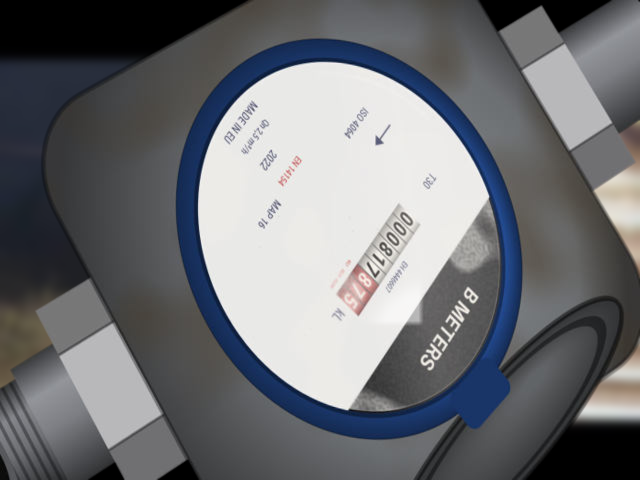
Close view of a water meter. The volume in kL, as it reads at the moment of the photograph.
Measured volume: 817.875 kL
